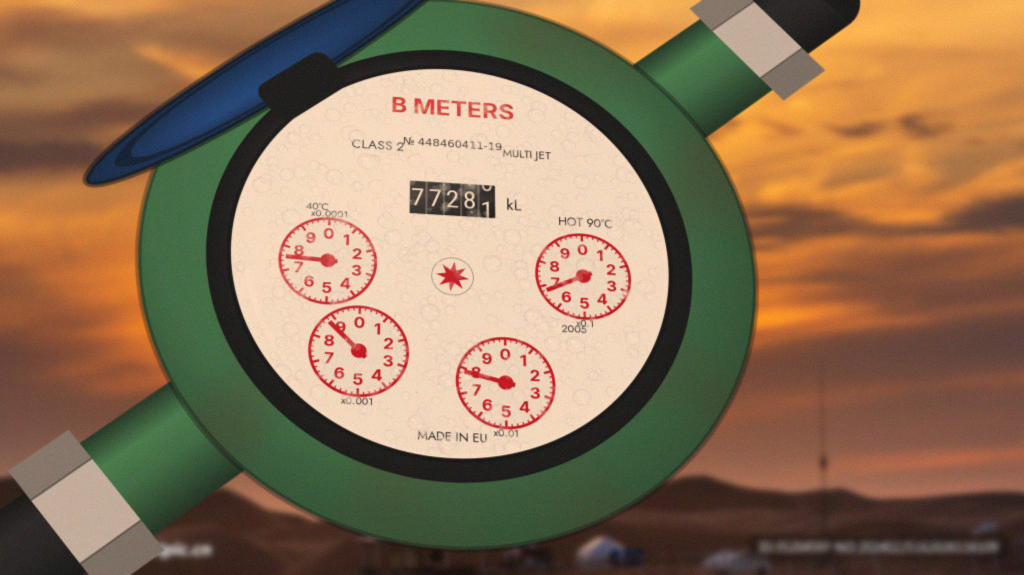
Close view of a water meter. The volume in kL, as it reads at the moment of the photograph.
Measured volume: 77280.6787 kL
